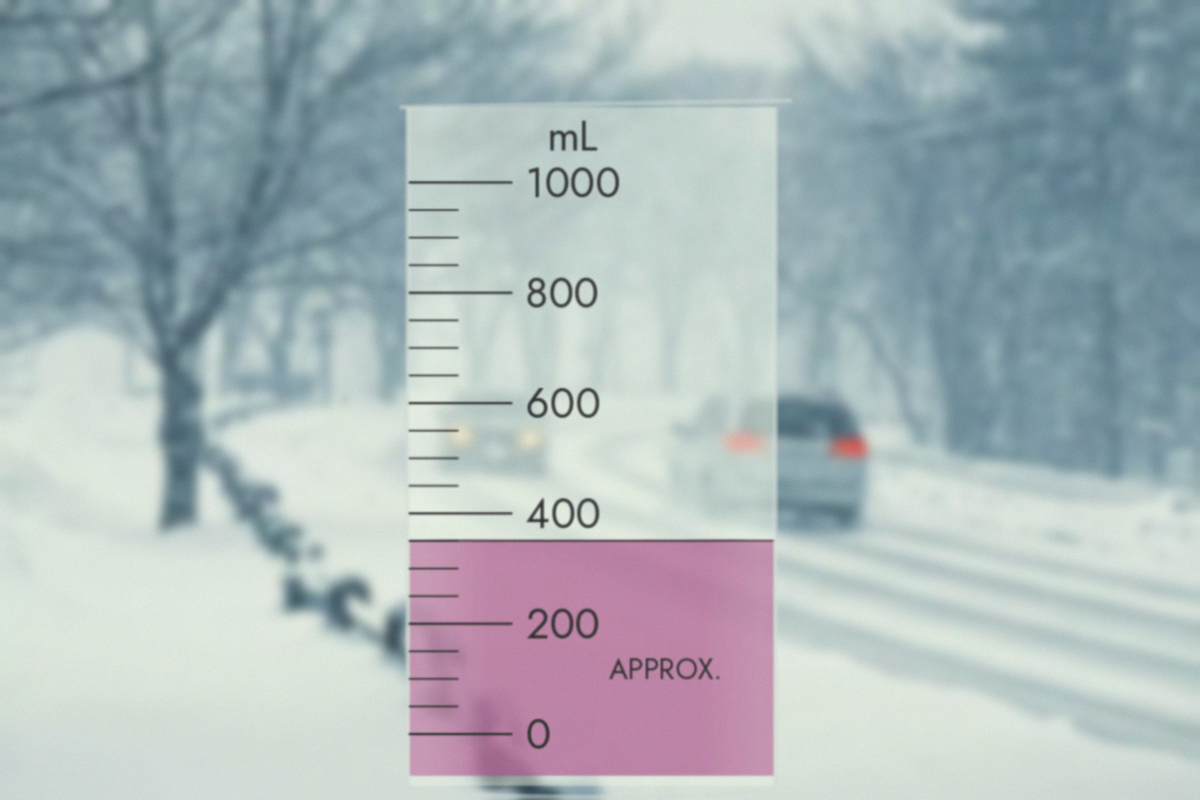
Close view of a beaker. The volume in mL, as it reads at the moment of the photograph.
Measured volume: 350 mL
